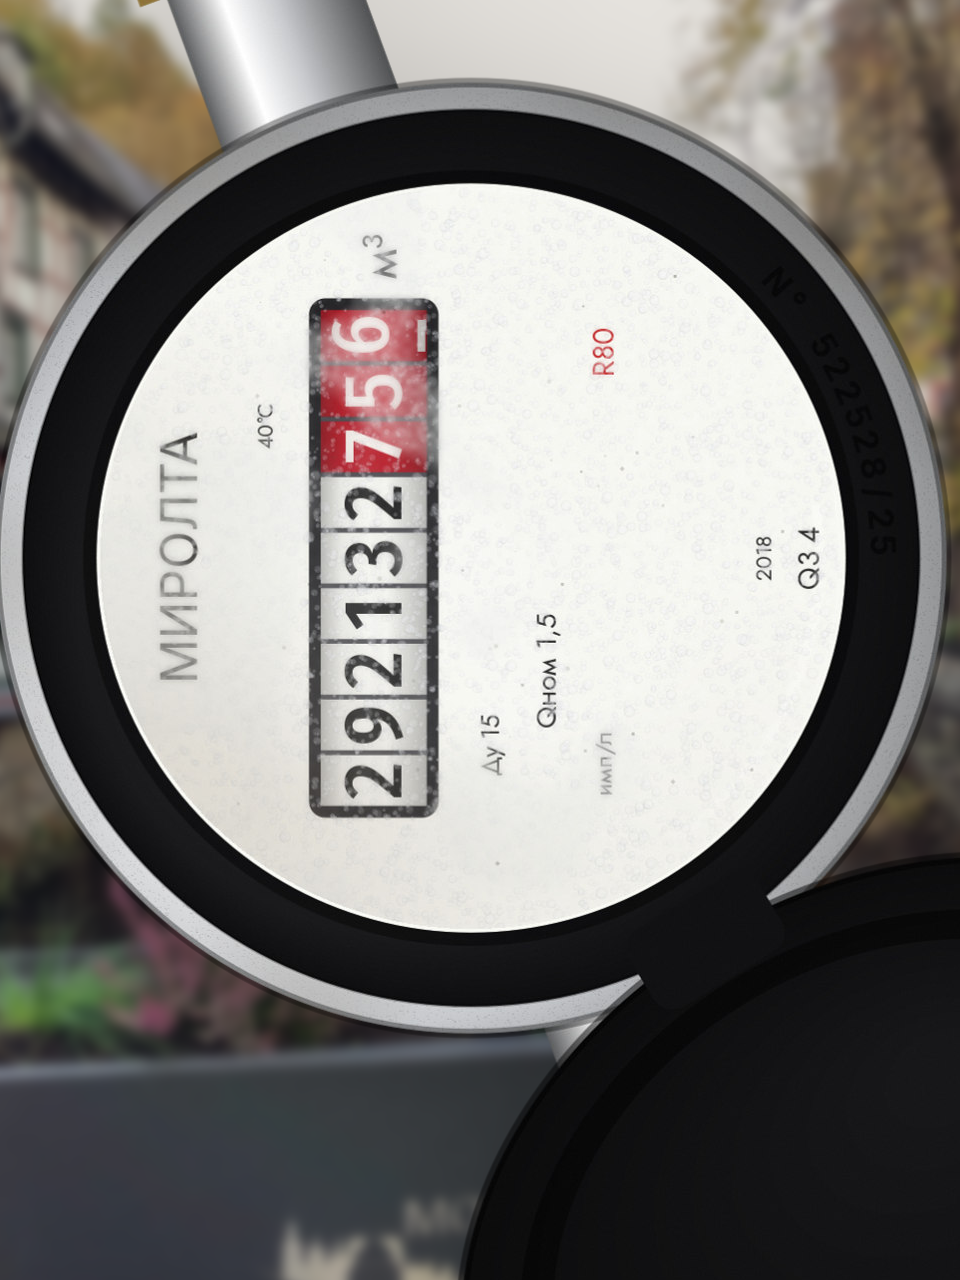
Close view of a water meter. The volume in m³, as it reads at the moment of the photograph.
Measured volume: 292132.756 m³
